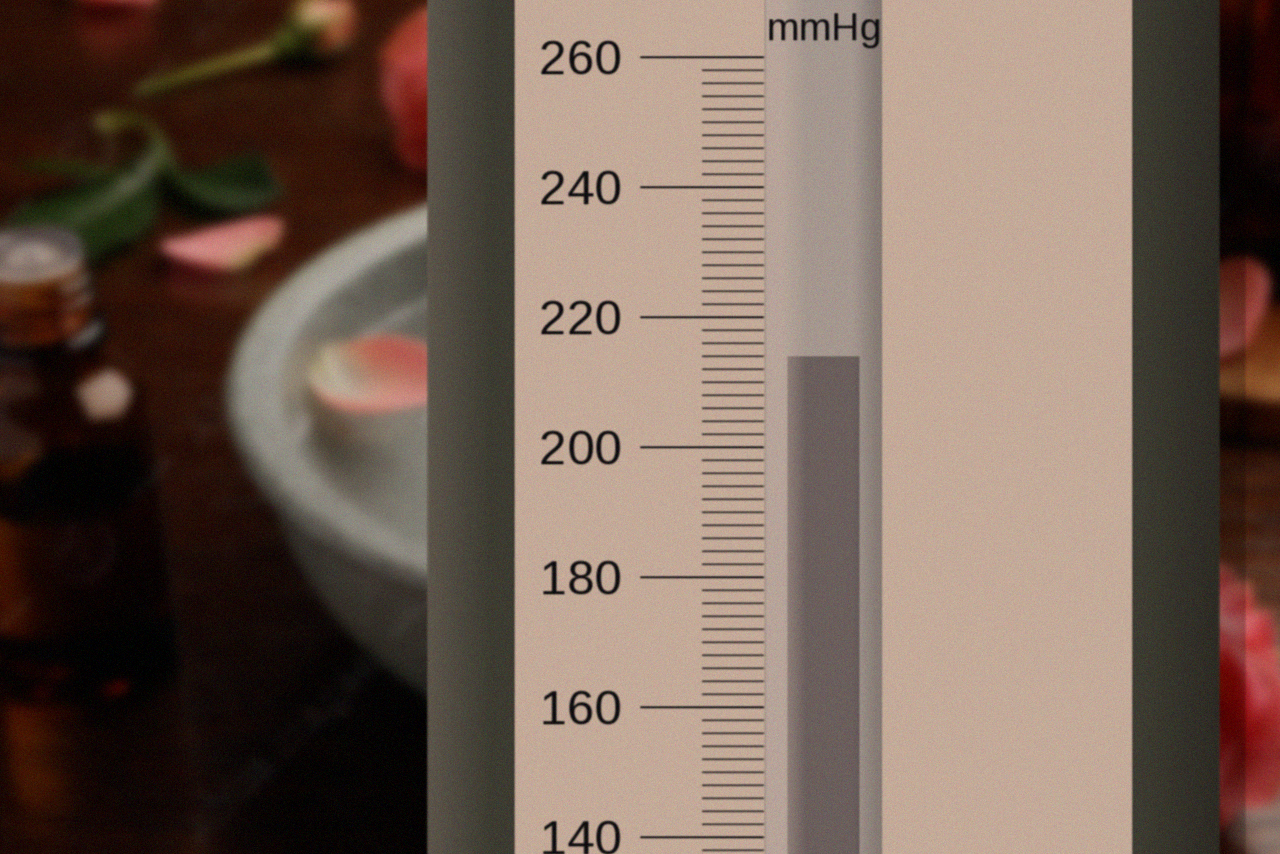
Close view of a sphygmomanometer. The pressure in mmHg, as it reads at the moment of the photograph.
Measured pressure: 214 mmHg
